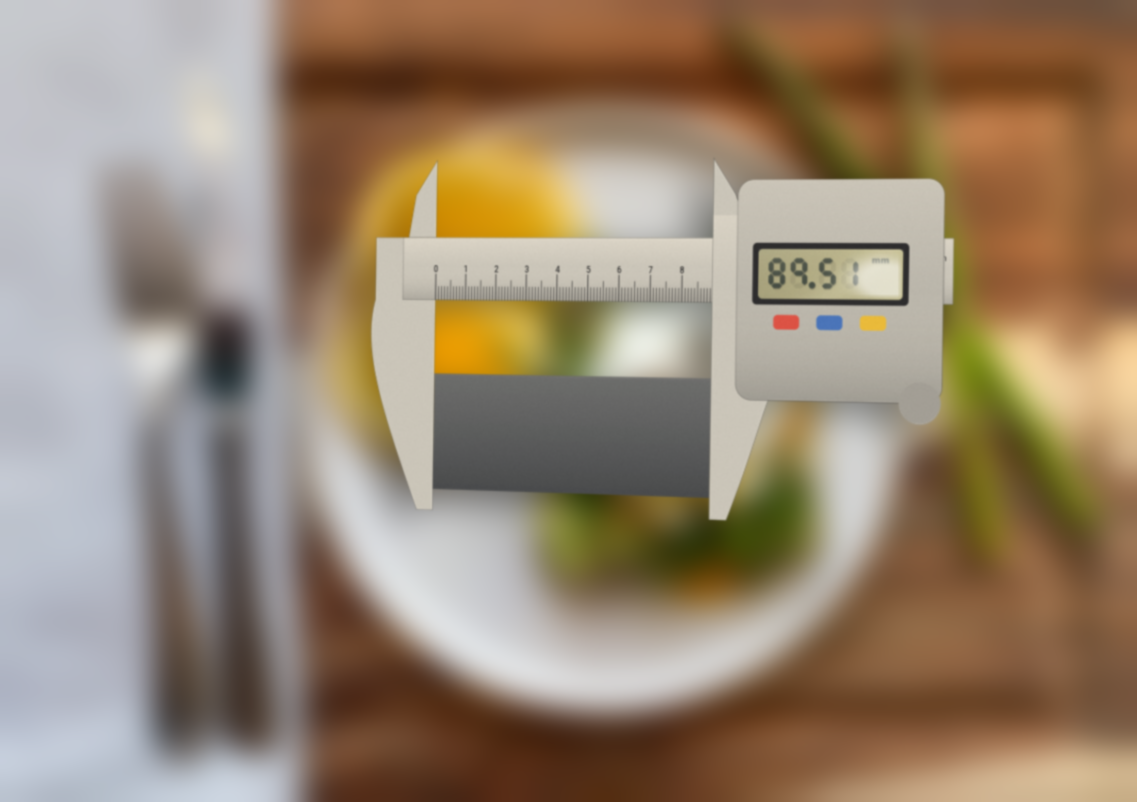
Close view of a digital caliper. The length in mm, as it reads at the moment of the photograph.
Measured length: 89.51 mm
